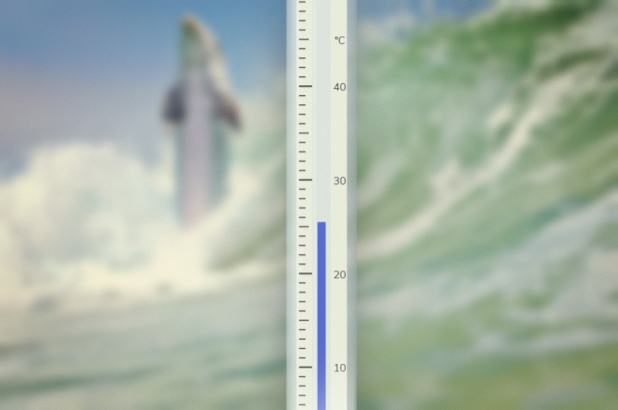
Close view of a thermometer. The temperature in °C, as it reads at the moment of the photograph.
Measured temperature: 25.5 °C
